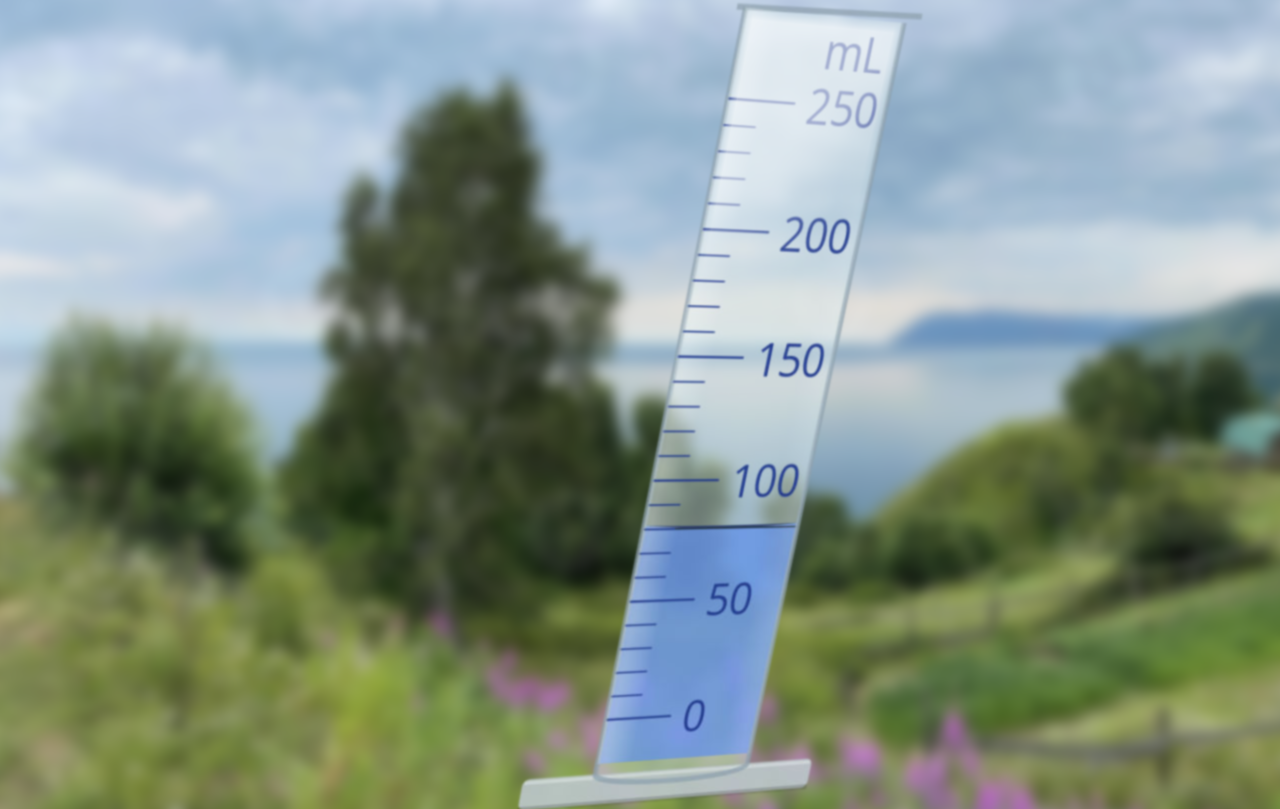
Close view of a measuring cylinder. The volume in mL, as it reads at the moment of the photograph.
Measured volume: 80 mL
